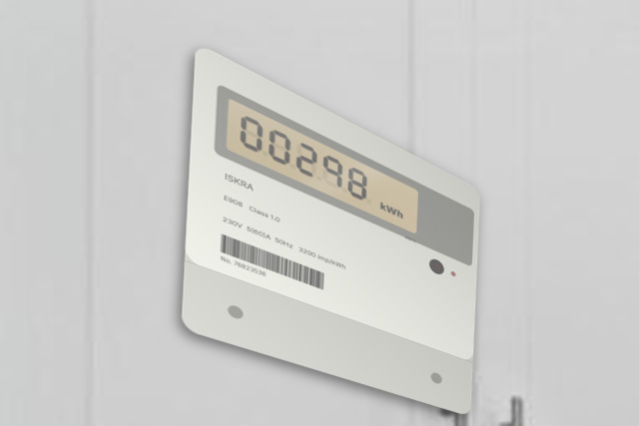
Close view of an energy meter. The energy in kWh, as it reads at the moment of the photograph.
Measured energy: 298 kWh
